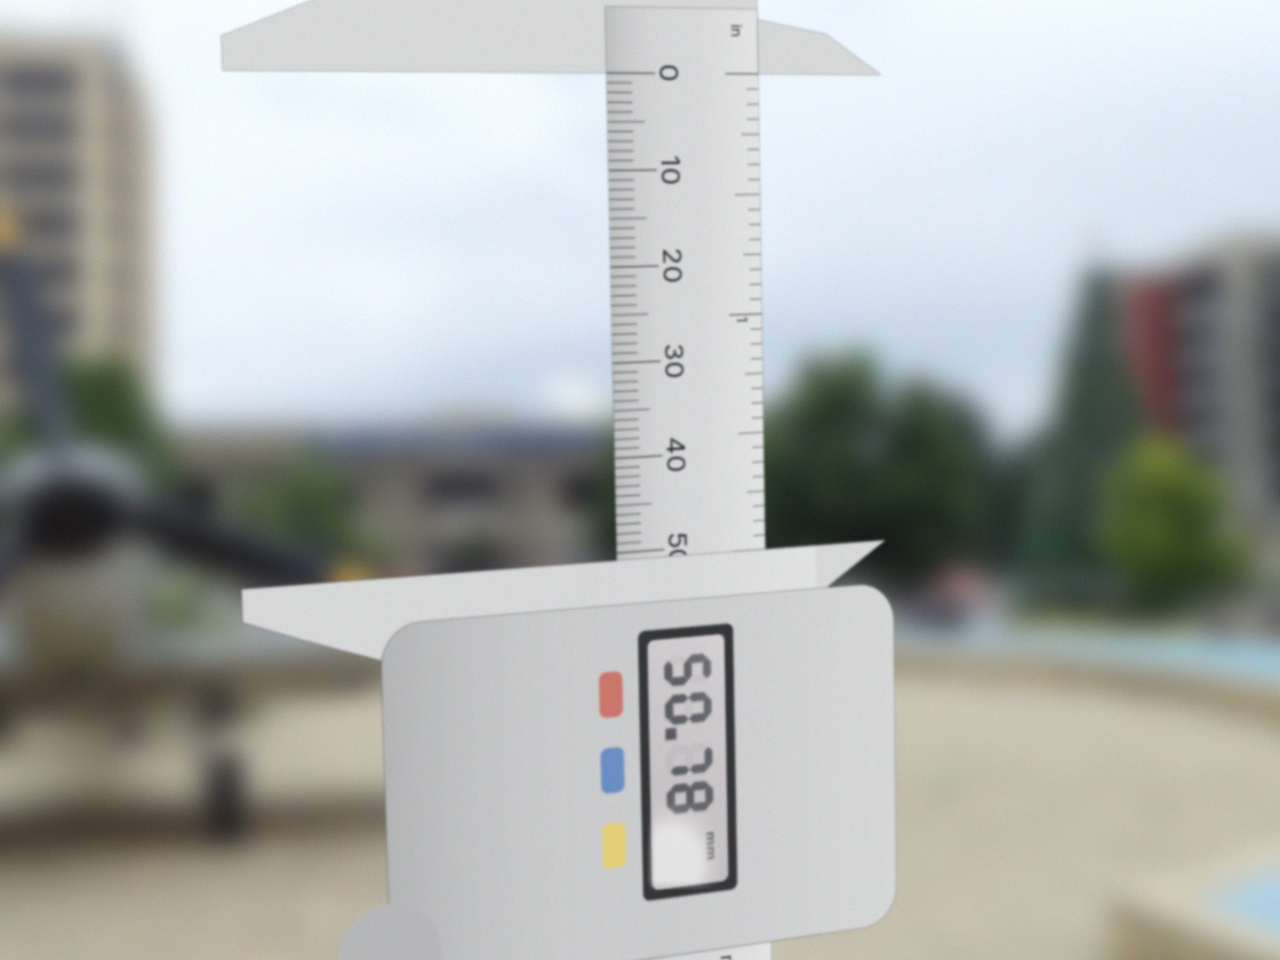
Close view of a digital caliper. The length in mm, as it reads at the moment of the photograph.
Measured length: 50.78 mm
